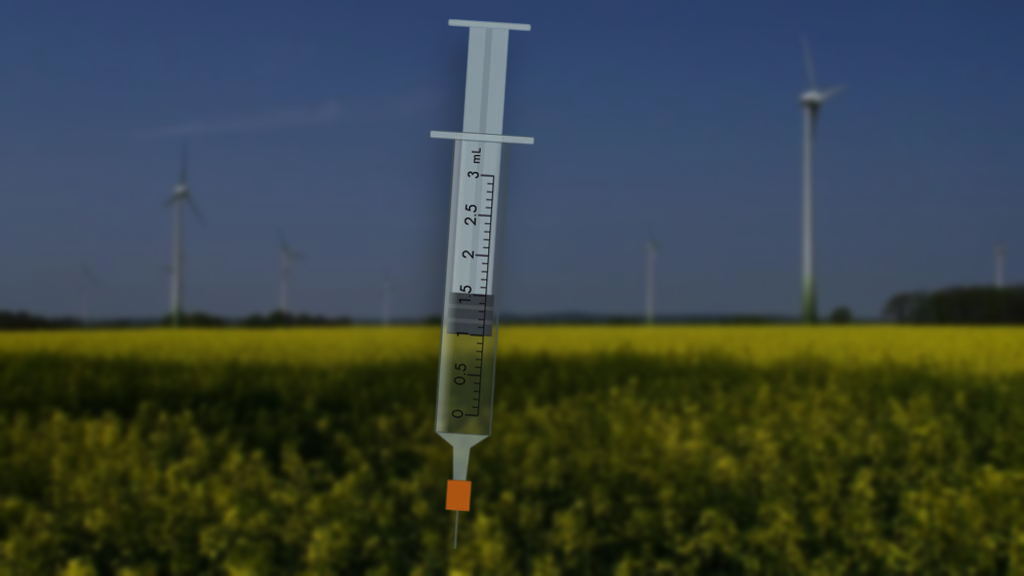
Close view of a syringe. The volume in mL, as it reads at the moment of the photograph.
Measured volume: 1 mL
